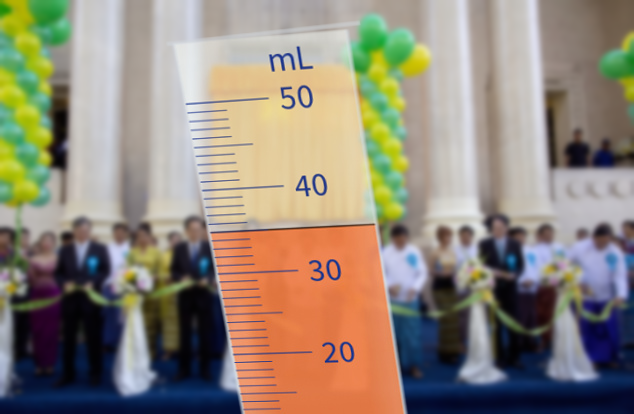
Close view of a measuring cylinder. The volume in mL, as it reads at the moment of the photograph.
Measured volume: 35 mL
